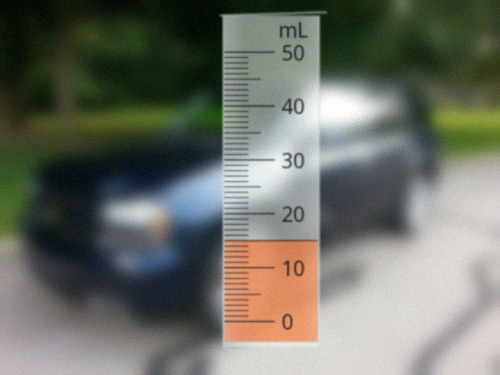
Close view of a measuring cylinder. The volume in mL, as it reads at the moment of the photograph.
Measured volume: 15 mL
